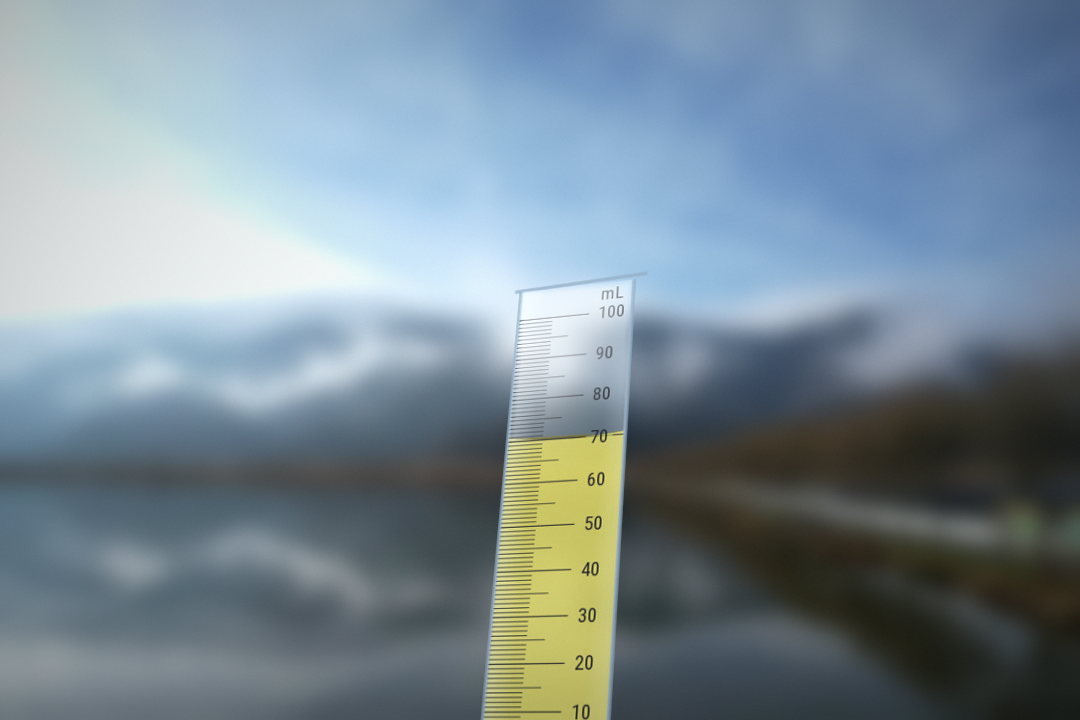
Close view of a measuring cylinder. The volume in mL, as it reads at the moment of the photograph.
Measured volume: 70 mL
